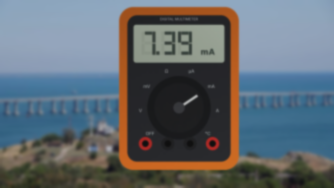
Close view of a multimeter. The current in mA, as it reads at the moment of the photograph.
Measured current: 7.39 mA
